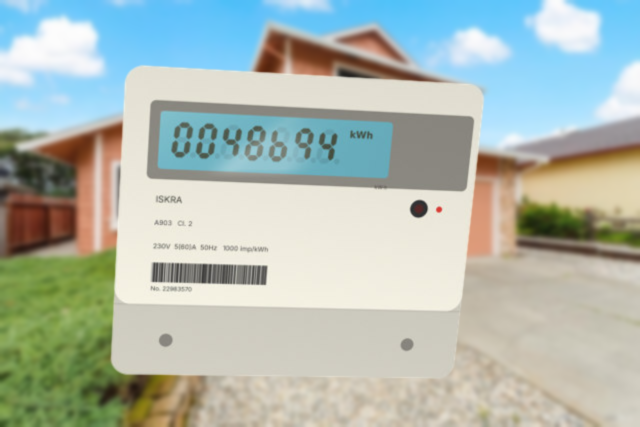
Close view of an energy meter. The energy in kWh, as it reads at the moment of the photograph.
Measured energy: 48694 kWh
